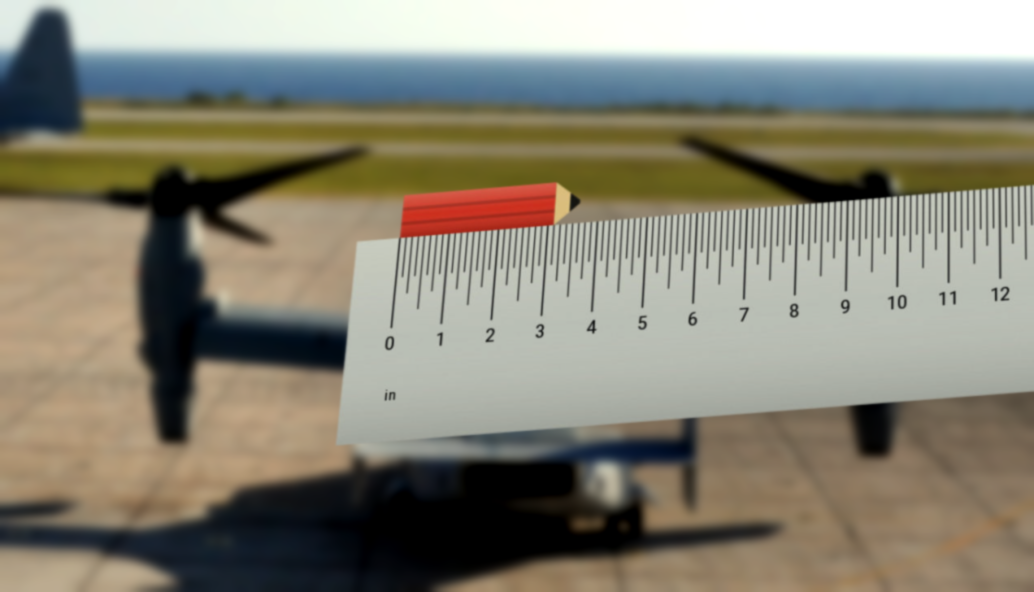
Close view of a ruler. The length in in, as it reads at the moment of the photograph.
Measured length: 3.625 in
